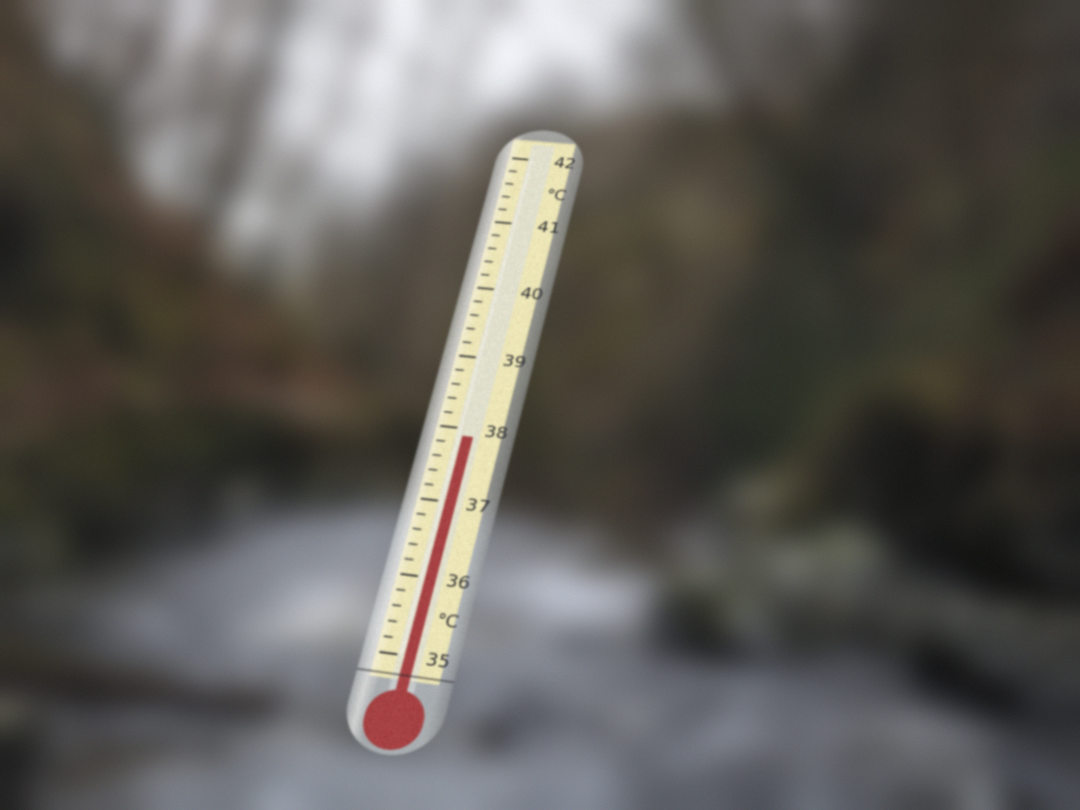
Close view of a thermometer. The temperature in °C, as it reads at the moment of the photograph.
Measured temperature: 37.9 °C
